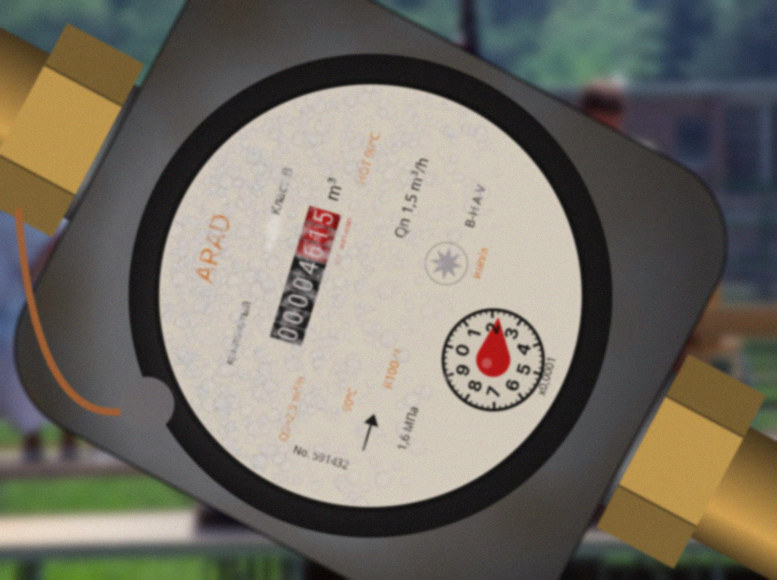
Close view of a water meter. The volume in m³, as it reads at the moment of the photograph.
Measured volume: 4.6152 m³
